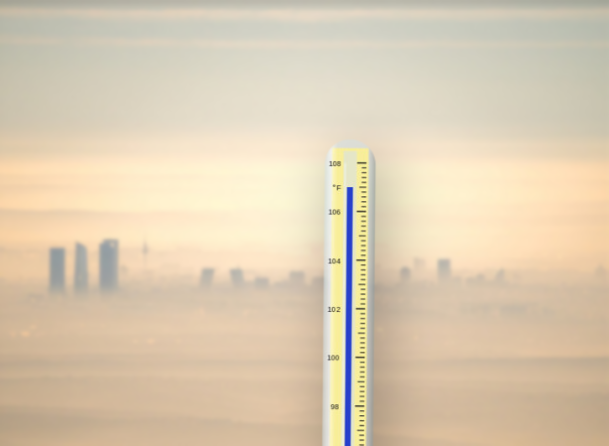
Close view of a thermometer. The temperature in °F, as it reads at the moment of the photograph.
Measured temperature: 107 °F
